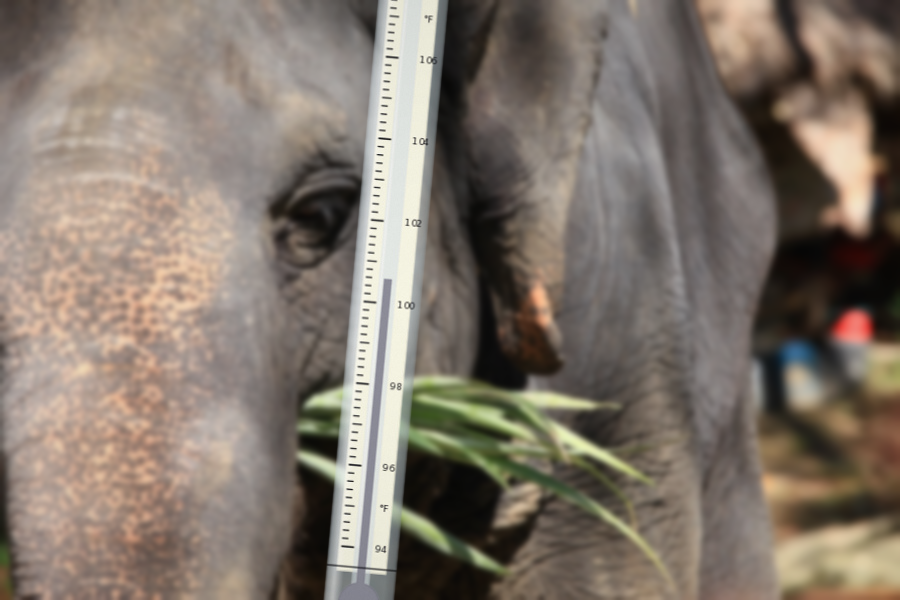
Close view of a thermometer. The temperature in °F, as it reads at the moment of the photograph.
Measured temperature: 100.6 °F
